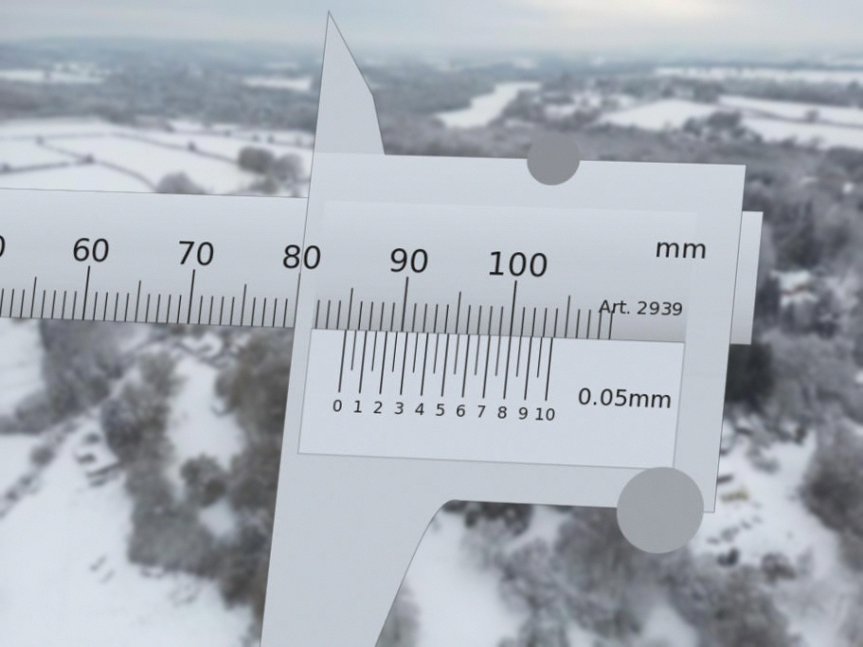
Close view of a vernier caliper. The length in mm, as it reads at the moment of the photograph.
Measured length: 84.8 mm
